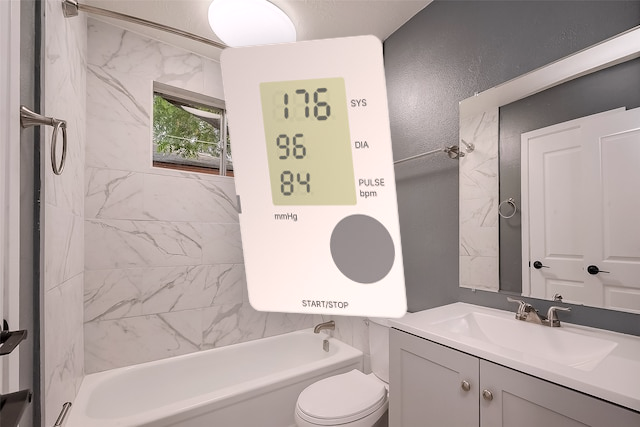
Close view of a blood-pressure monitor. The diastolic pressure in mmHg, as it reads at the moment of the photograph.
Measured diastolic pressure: 96 mmHg
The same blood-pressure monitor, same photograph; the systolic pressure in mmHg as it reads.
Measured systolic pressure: 176 mmHg
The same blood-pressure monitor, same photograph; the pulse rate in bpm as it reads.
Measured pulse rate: 84 bpm
